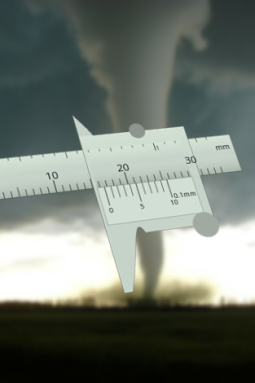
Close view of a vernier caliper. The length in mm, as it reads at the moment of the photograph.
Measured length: 16.6 mm
